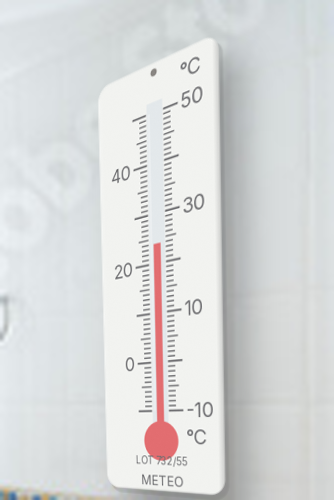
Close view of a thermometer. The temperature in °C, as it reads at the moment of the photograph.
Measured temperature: 24 °C
